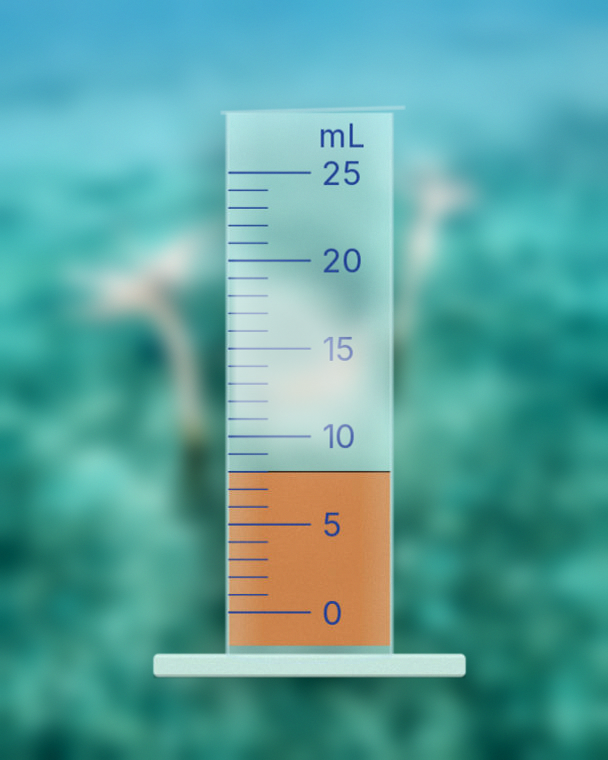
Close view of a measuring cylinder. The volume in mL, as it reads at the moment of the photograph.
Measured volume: 8 mL
